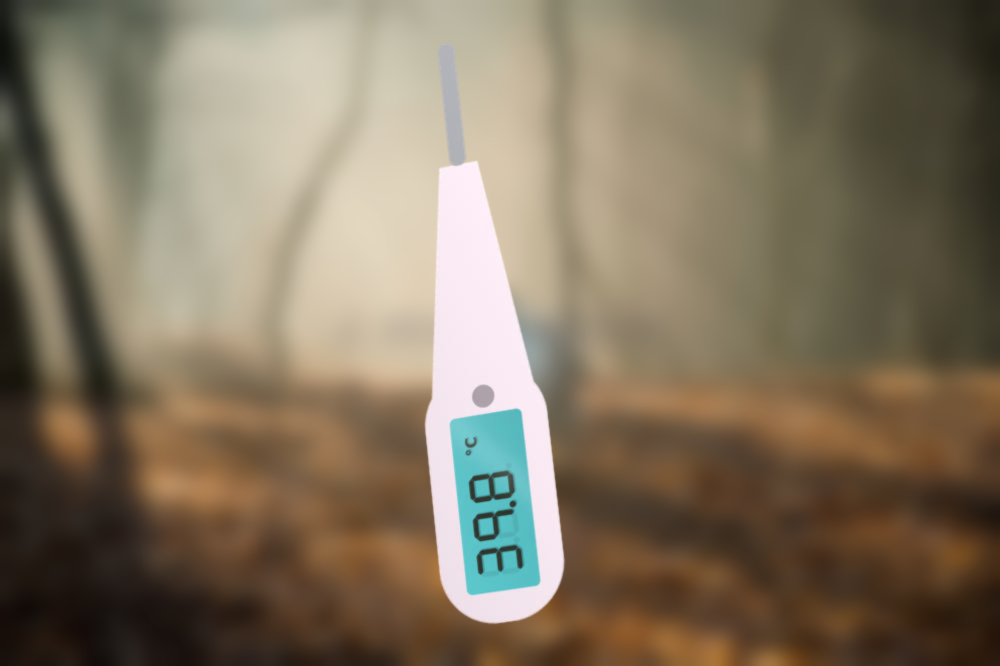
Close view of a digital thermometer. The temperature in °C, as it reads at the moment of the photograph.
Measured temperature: 39.8 °C
